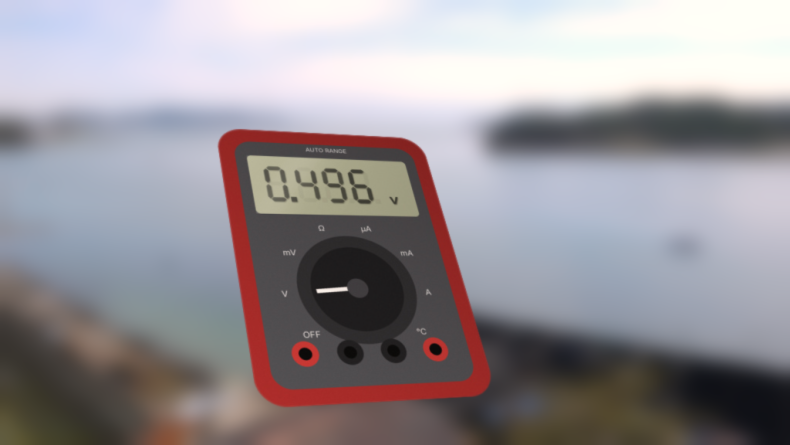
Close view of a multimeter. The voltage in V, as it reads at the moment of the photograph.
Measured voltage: 0.496 V
